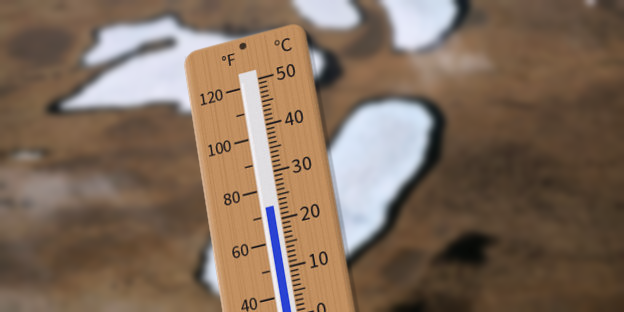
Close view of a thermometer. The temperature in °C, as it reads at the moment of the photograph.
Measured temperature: 23 °C
